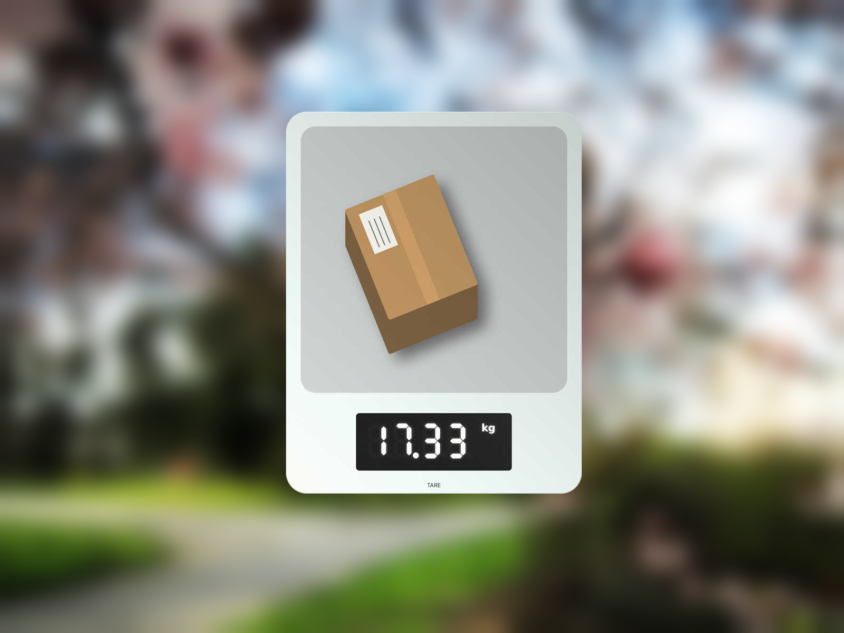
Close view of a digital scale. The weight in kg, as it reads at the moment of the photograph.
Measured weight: 17.33 kg
